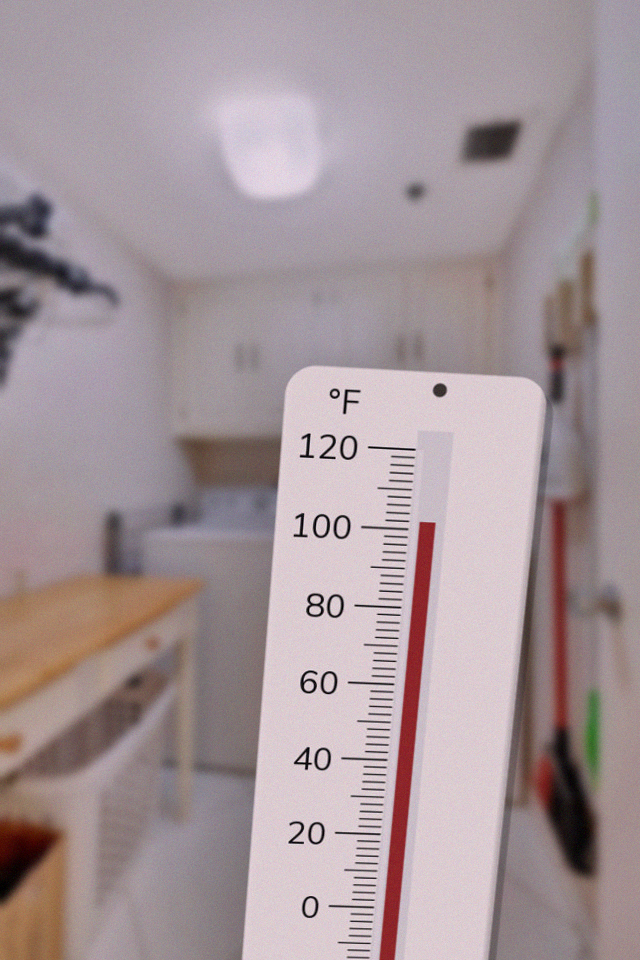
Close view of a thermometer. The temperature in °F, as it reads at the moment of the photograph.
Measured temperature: 102 °F
